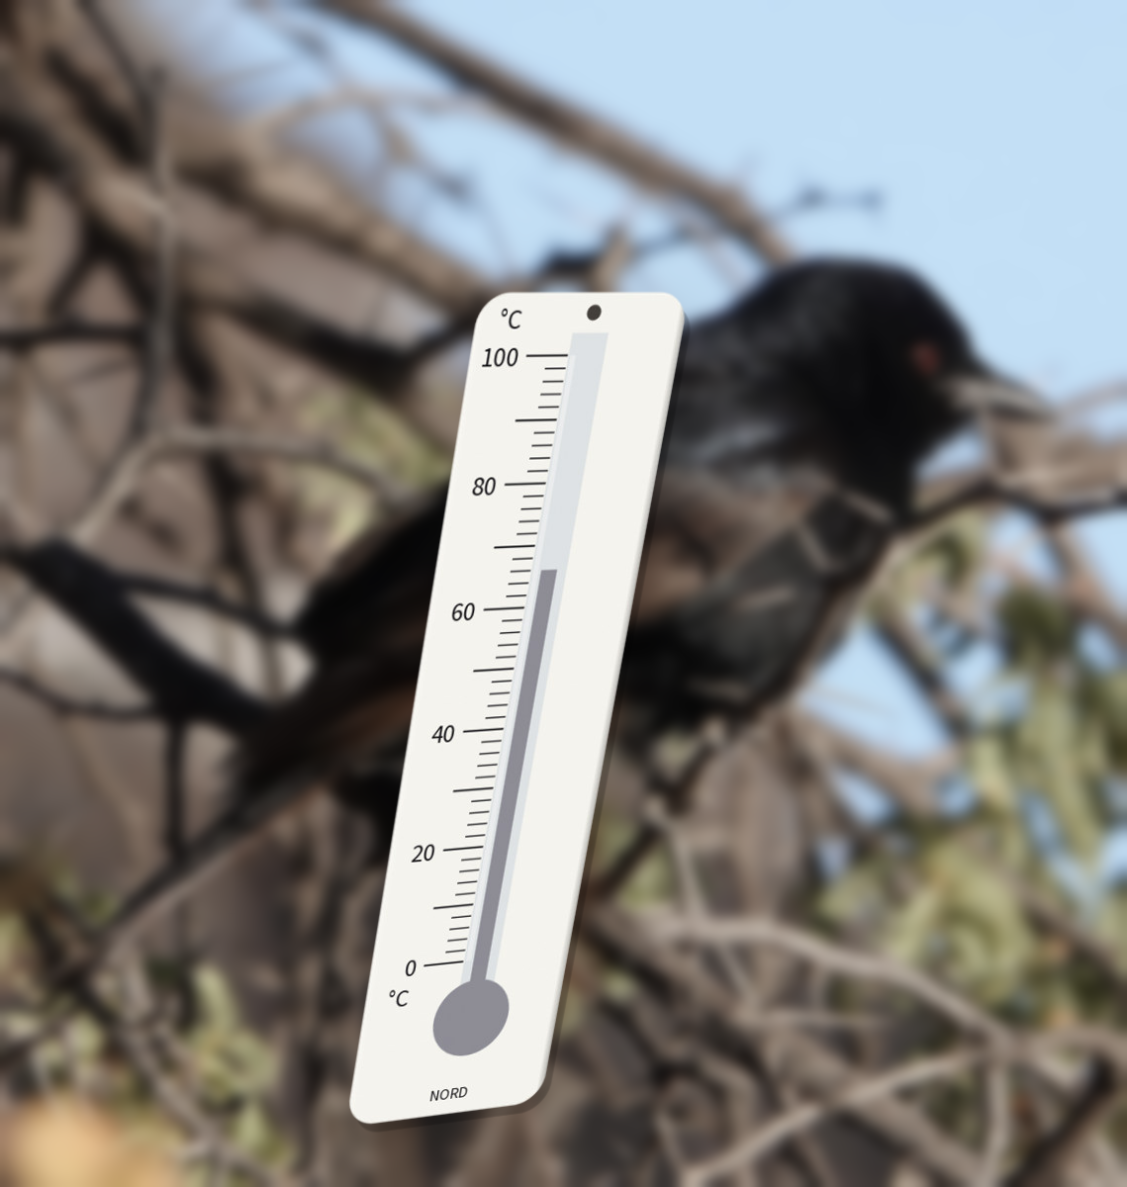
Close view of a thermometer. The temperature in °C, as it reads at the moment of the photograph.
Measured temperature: 66 °C
